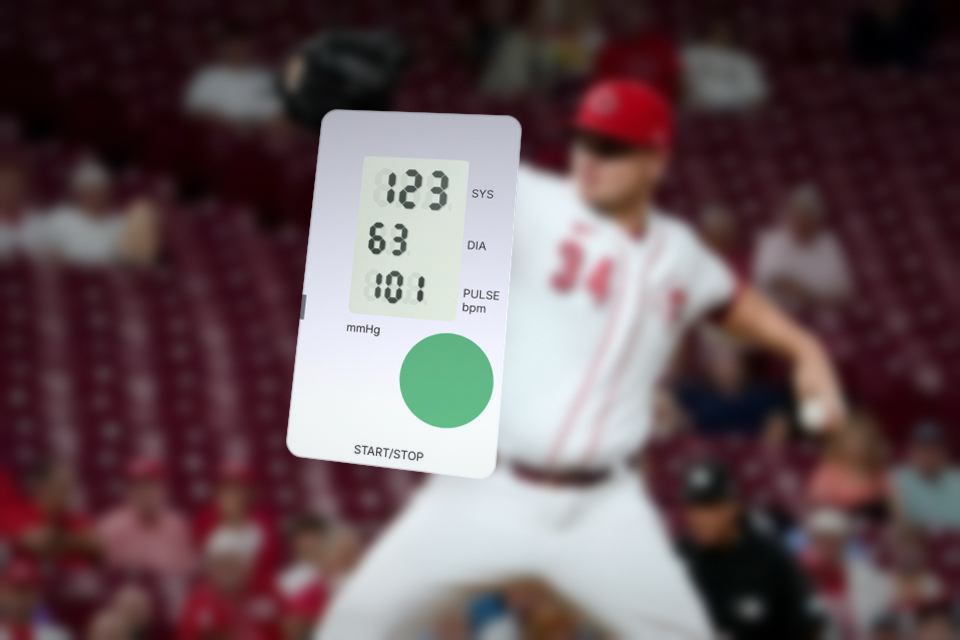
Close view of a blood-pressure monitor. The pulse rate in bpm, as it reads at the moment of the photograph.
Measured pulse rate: 101 bpm
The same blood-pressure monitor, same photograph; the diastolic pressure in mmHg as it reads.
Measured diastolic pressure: 63 mmHg
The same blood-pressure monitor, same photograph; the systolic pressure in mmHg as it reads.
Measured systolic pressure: 123 mmHg
